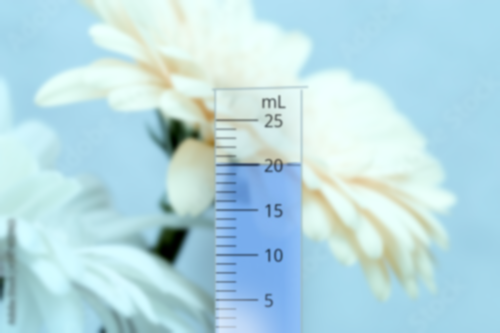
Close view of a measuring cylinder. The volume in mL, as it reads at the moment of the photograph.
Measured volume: 20 mL
